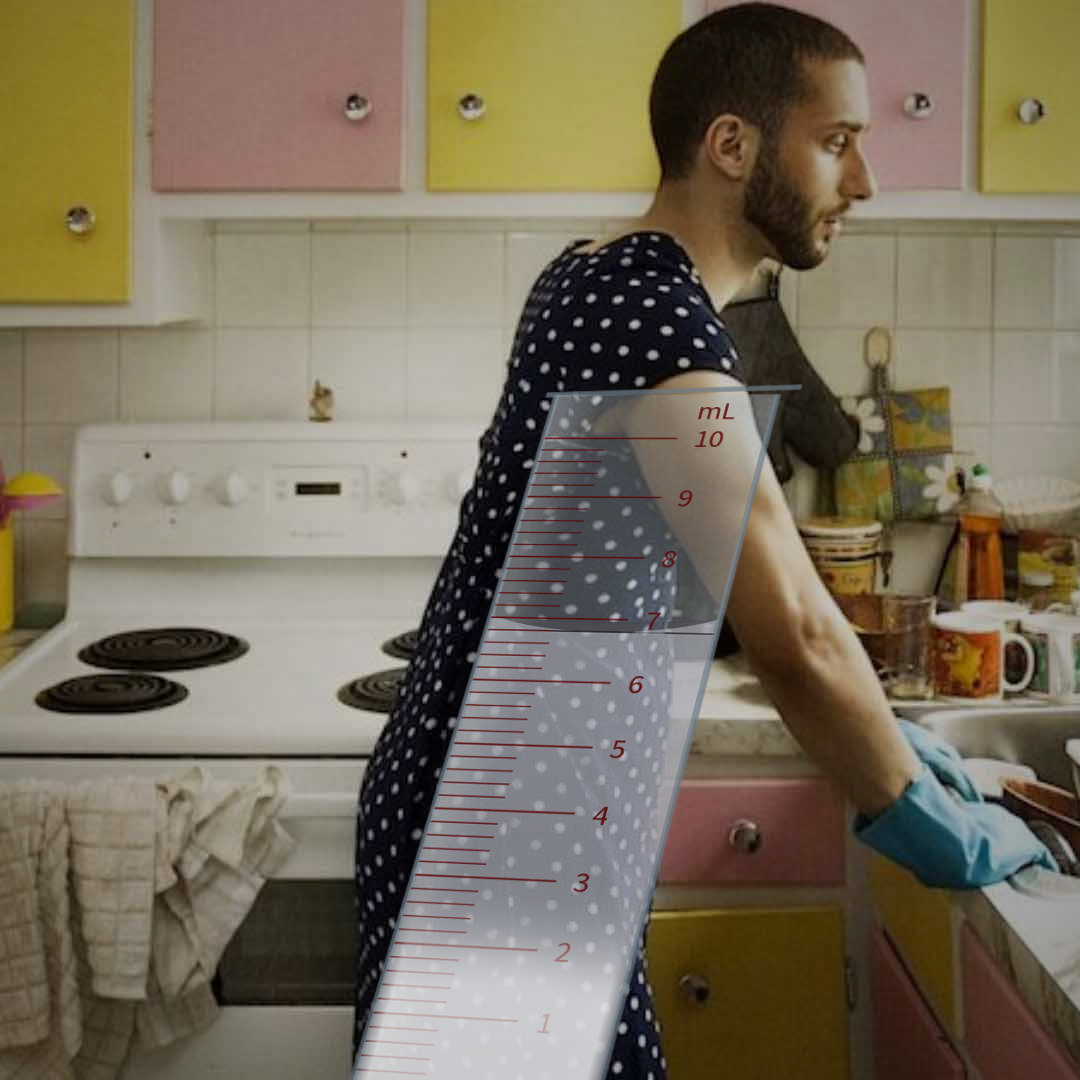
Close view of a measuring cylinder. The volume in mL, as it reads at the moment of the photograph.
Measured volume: 6.8 mL
